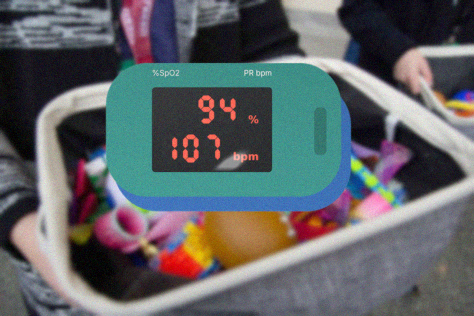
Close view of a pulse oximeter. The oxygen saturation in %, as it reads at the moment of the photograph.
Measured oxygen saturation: 94 %
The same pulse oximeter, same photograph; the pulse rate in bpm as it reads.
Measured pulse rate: 107 bpm
